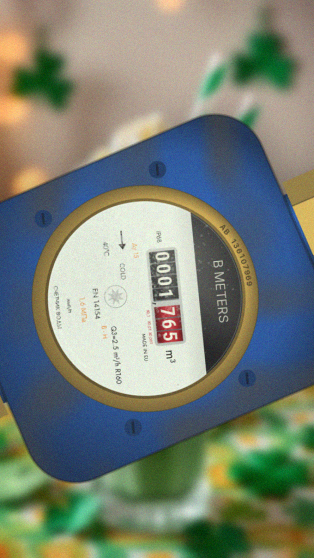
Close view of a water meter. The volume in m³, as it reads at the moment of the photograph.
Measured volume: 1.765 m³
